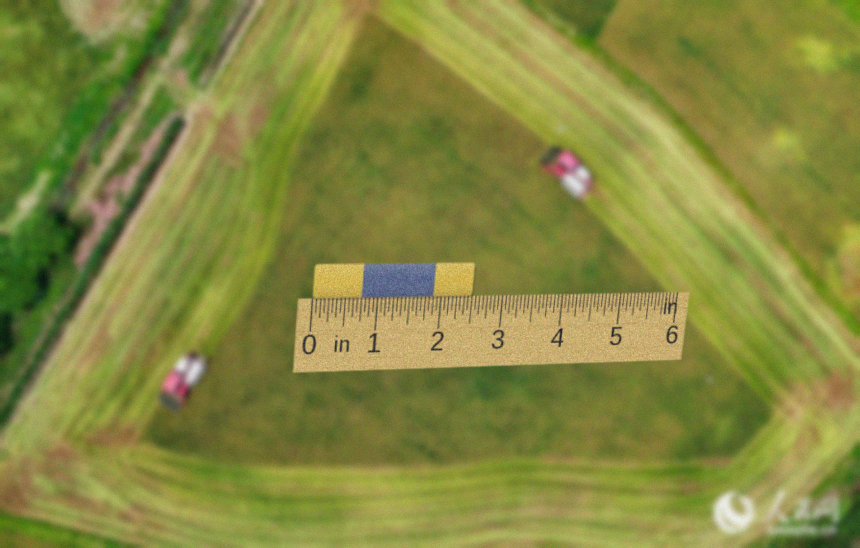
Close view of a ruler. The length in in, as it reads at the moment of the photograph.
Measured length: 2.5 in
